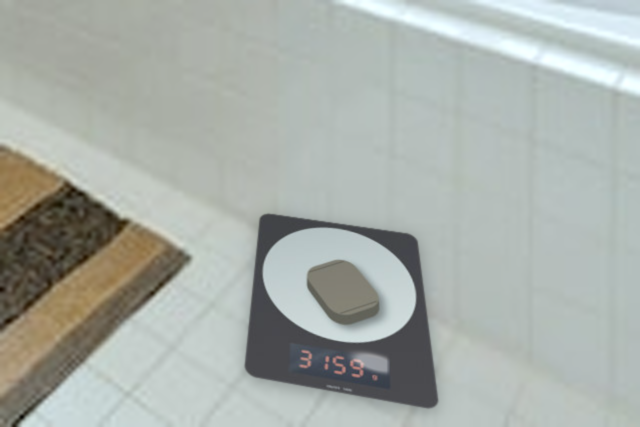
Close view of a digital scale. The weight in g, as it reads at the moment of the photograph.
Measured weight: 3159 g
